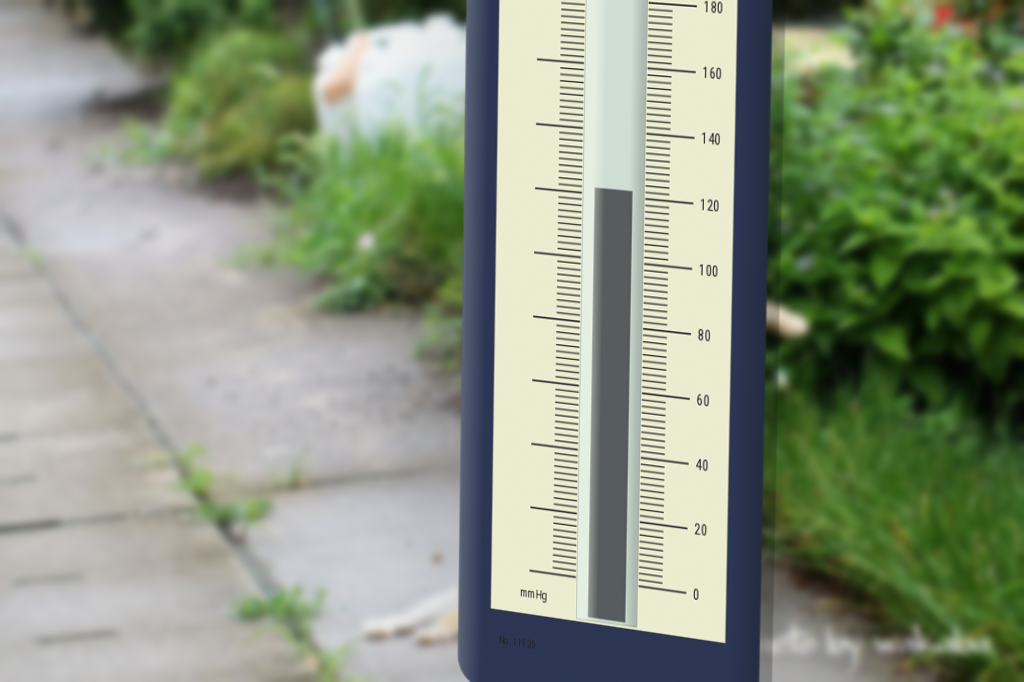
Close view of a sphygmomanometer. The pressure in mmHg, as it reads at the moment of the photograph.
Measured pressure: 122 mmHg
